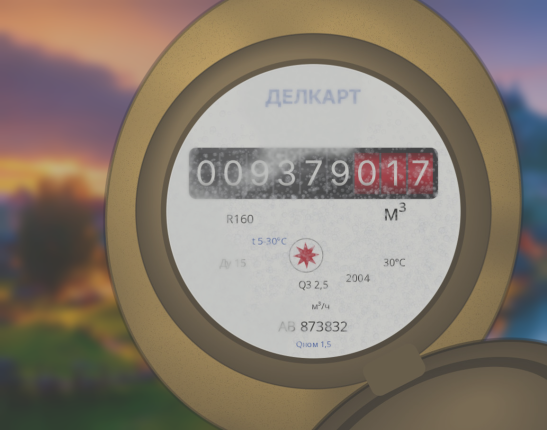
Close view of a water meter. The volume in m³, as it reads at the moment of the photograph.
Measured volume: 9379.017 m³
